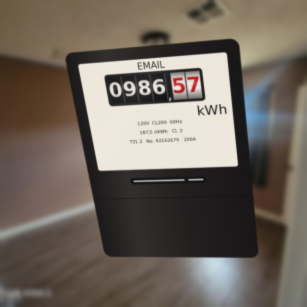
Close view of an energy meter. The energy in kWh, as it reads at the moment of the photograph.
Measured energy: 986.57 kWh
